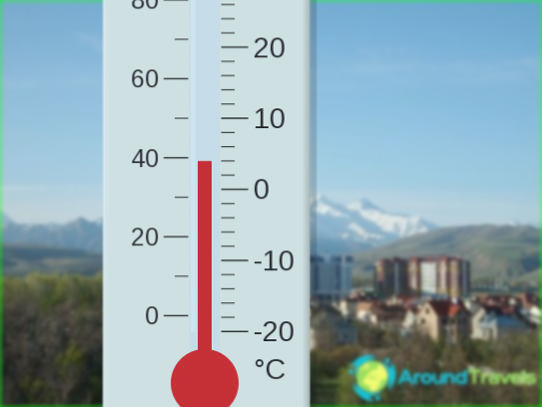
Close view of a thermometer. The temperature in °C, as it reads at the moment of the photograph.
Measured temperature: 4 °C
